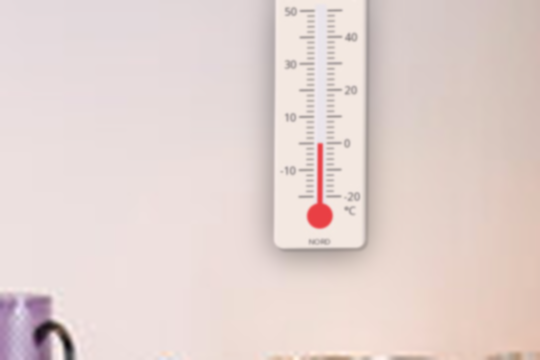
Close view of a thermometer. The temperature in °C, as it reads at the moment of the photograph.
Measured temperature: 0 °C
